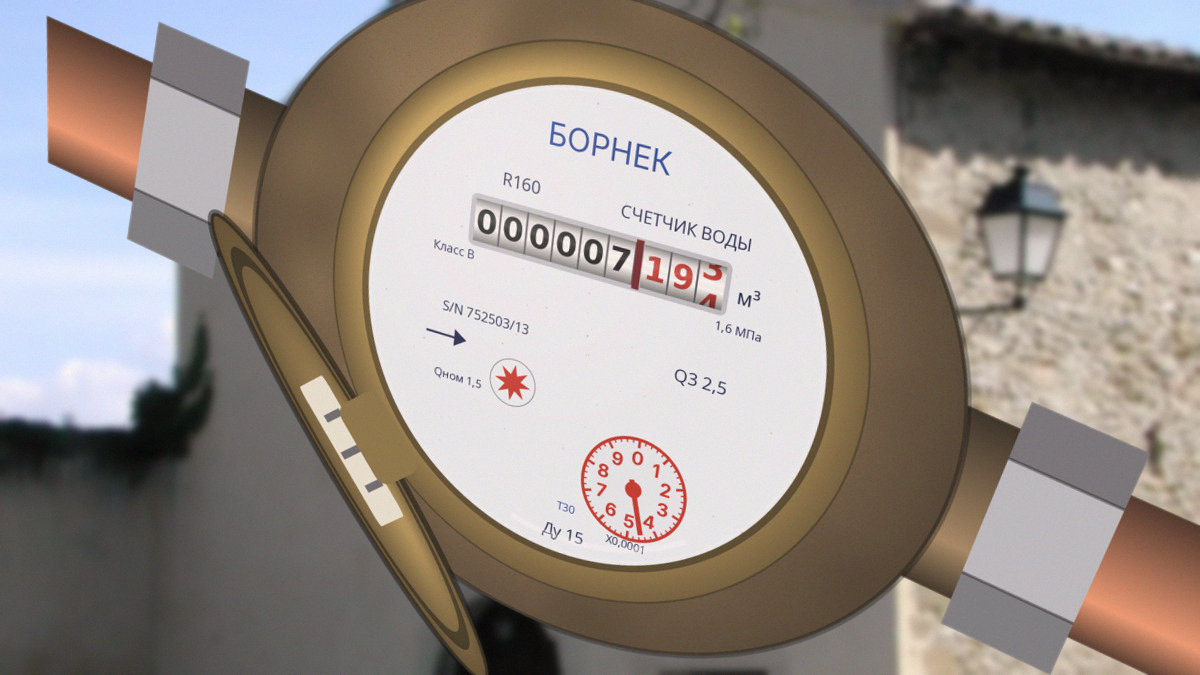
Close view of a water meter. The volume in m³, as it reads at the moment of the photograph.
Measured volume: 7.1934 m³
